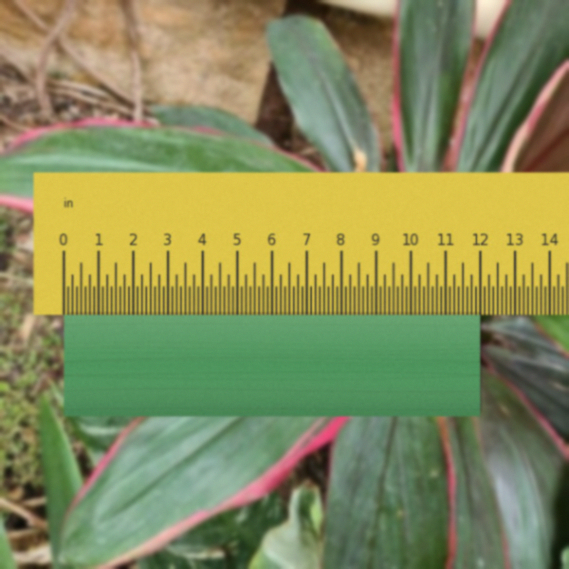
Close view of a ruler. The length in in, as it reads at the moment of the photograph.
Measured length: 12 in
